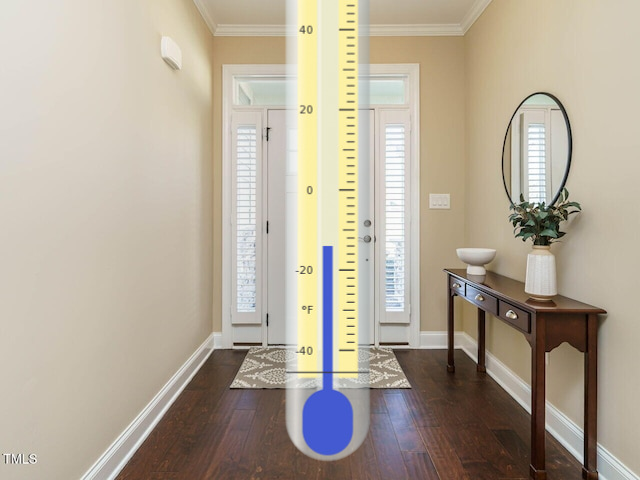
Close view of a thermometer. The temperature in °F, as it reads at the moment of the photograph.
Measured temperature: -14 °F
